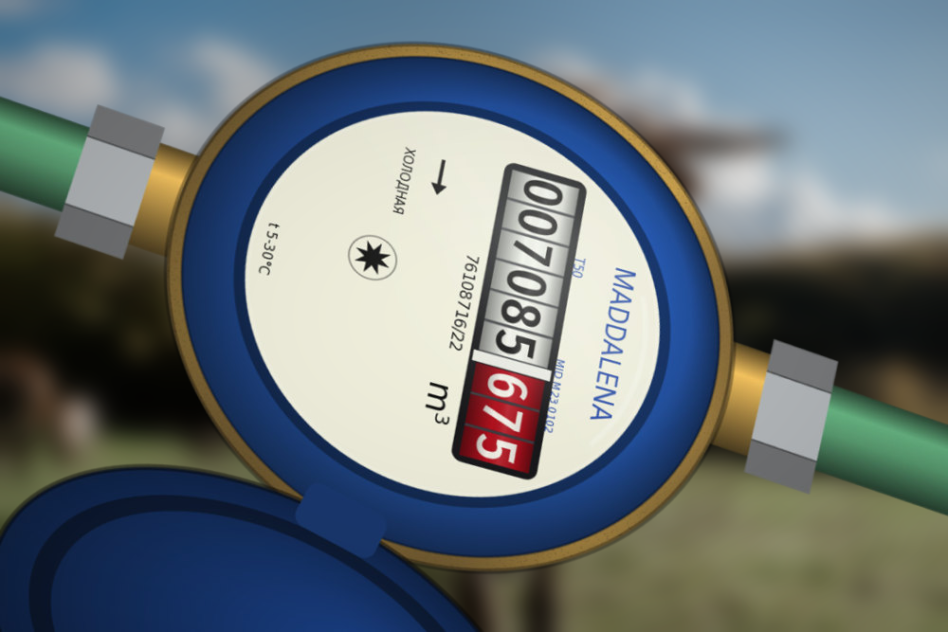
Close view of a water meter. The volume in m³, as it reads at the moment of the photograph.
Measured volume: 7085.675 m³
